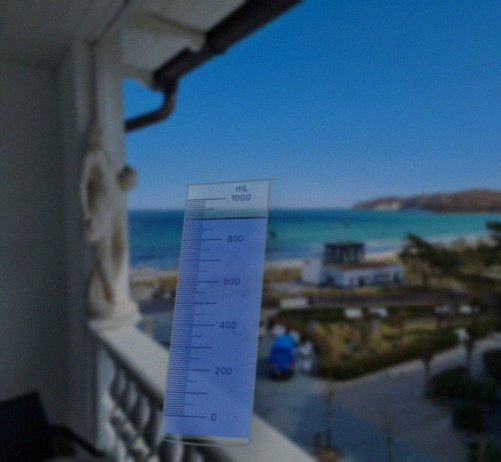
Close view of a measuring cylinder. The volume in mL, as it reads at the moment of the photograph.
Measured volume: 900 mL
